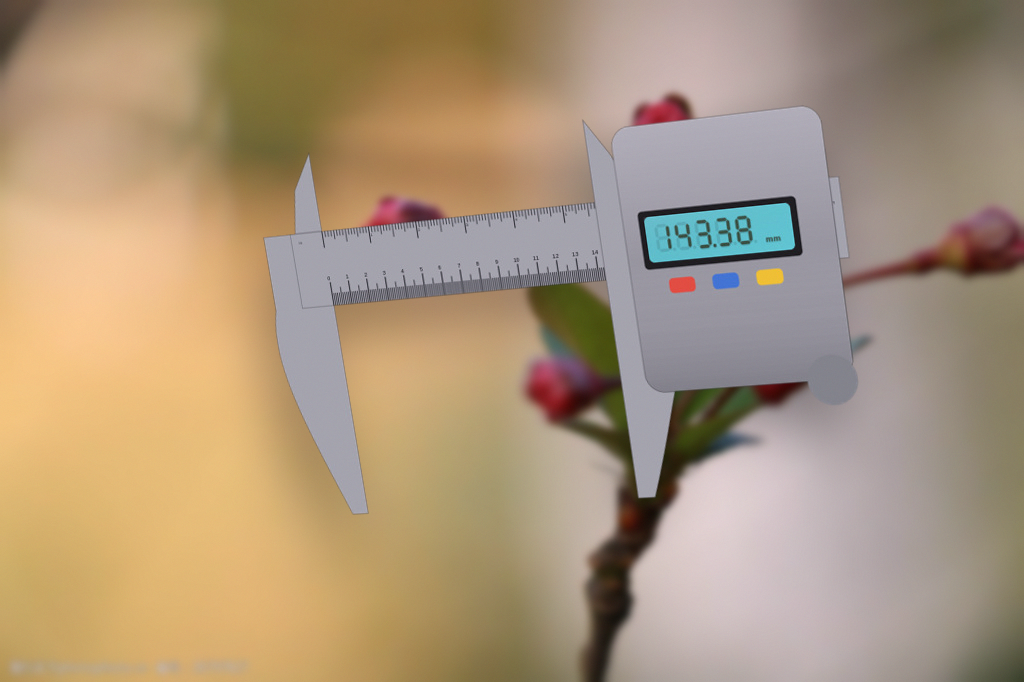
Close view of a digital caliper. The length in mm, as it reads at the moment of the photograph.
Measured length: 143.38 mm
